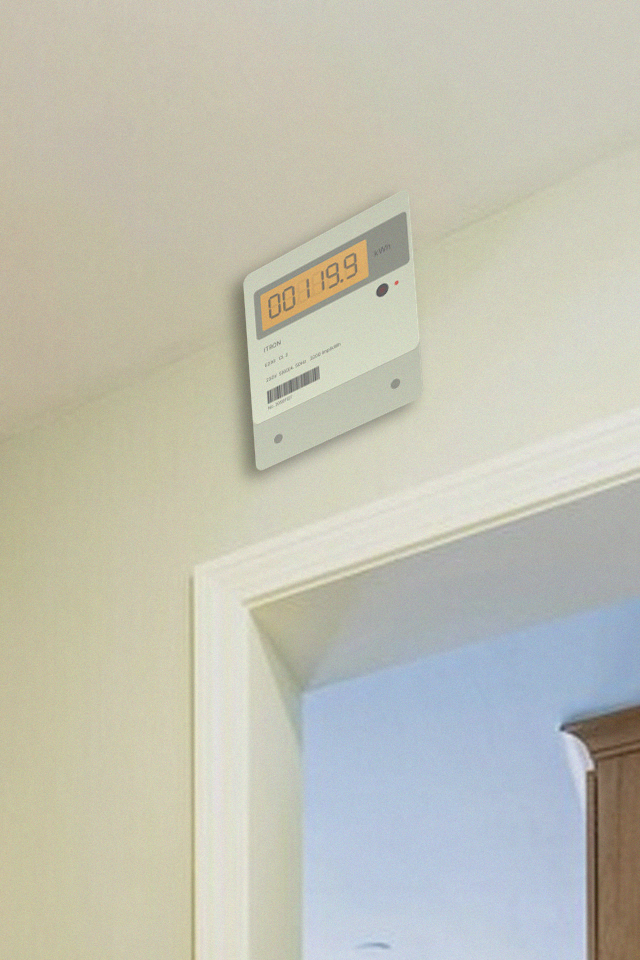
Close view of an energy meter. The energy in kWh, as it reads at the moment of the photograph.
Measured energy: 119.9 kWh
